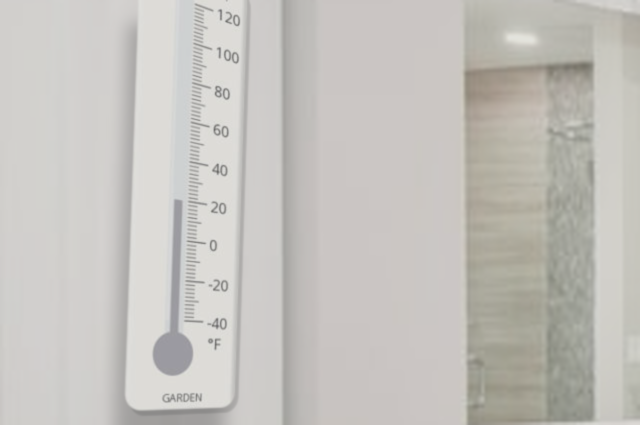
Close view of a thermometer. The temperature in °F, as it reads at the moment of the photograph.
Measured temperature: 20 °F
